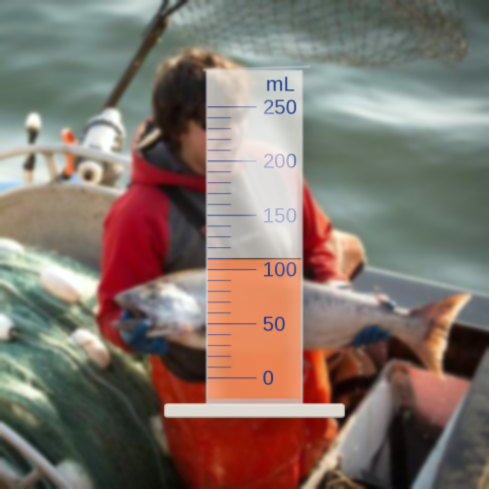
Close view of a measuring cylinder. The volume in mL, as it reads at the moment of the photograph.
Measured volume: 110 mL
